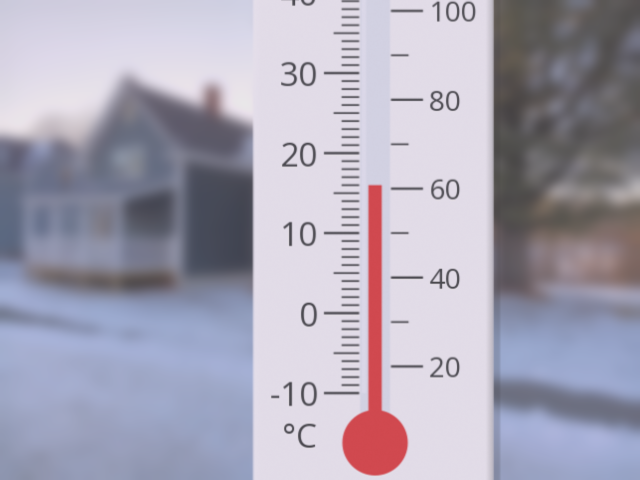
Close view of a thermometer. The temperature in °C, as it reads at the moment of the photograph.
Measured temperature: 16 °C
